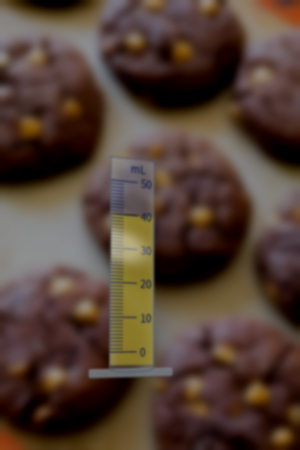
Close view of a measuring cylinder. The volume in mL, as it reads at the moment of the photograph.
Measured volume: 40 mL
